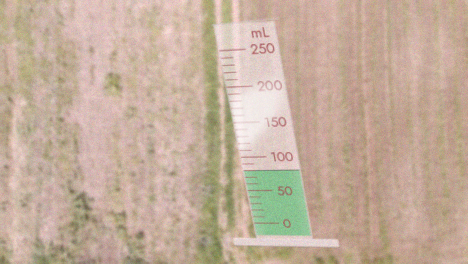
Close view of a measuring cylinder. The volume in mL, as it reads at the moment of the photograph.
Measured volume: 80 mL
